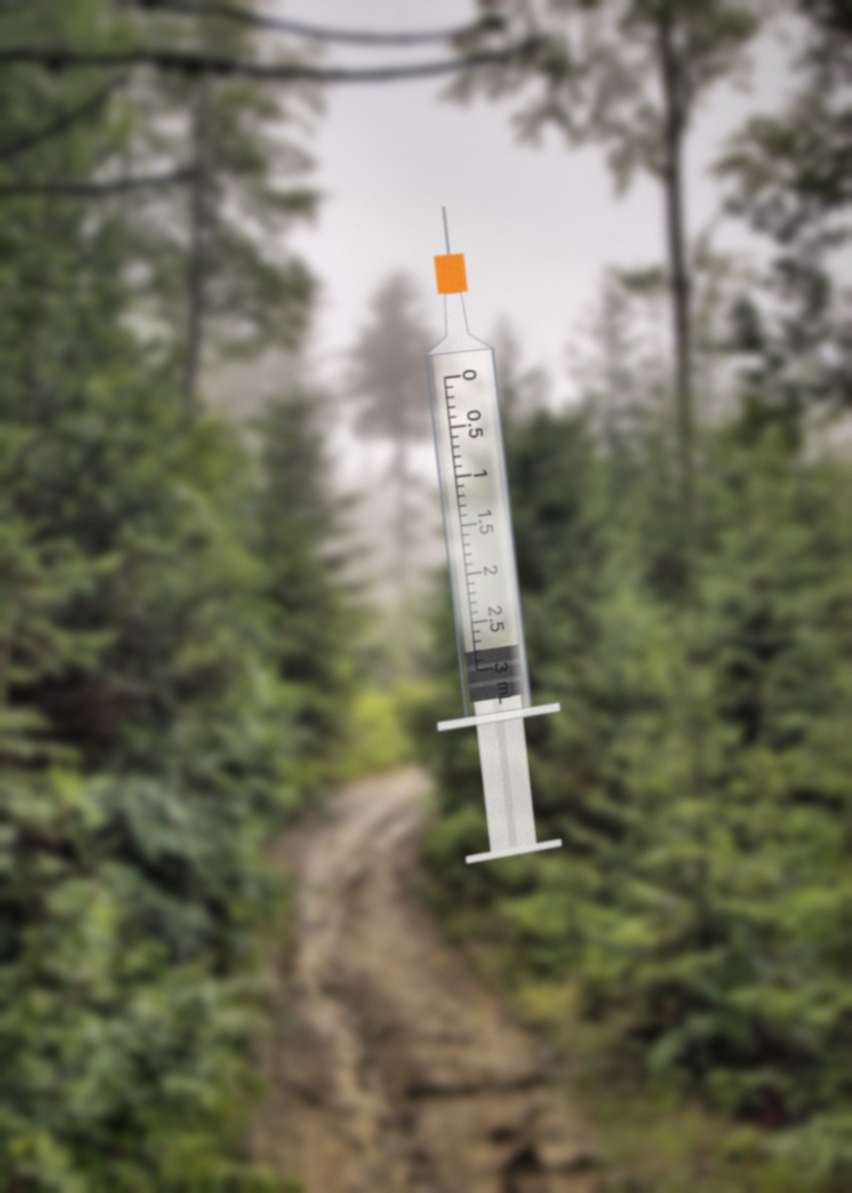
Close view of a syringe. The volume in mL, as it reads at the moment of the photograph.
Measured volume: 2.8 mL
